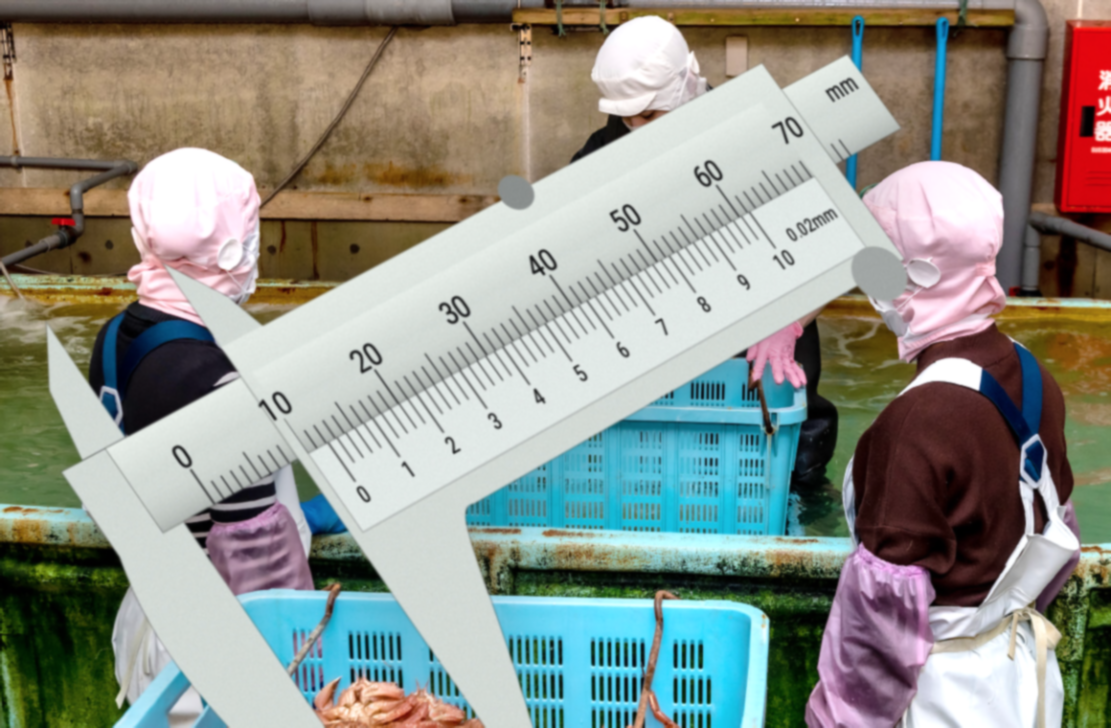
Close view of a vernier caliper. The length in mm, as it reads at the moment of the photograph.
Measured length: 12.2 mm
